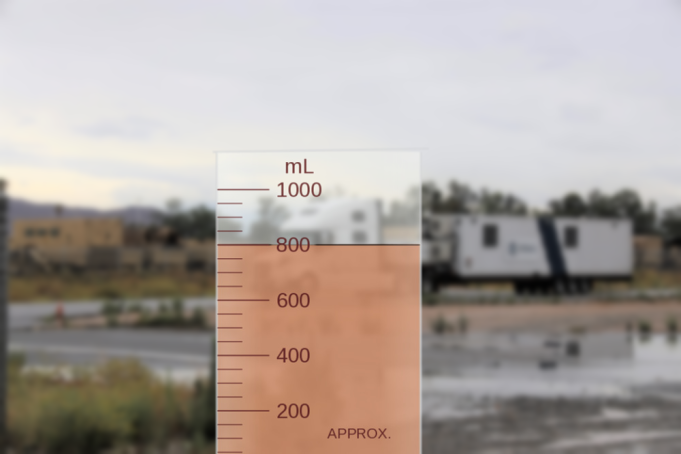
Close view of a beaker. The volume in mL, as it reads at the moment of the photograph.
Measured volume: 800 mL
